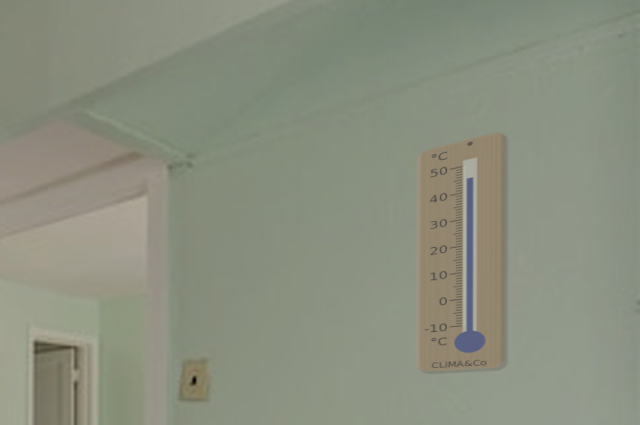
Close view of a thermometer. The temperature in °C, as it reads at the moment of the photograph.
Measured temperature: 45 °C
